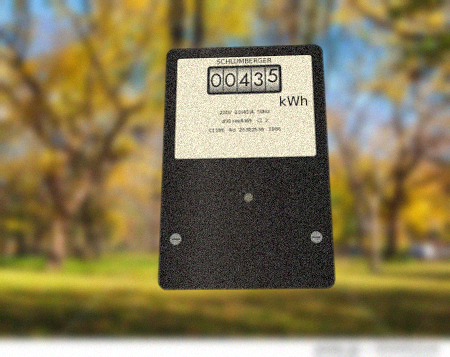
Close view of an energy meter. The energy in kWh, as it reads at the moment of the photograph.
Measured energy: 435 kWh
